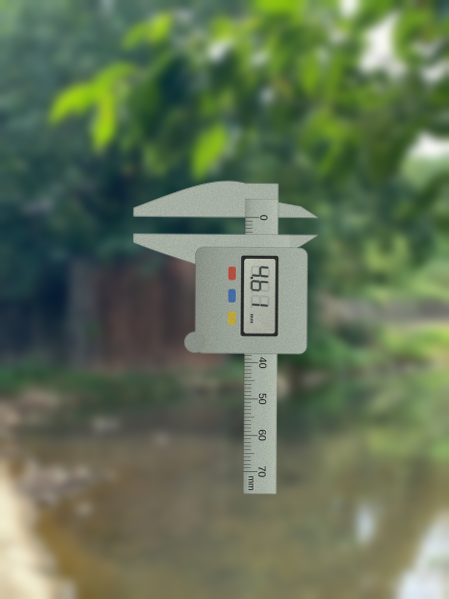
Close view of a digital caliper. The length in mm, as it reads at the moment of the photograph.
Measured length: 4.61 mm
